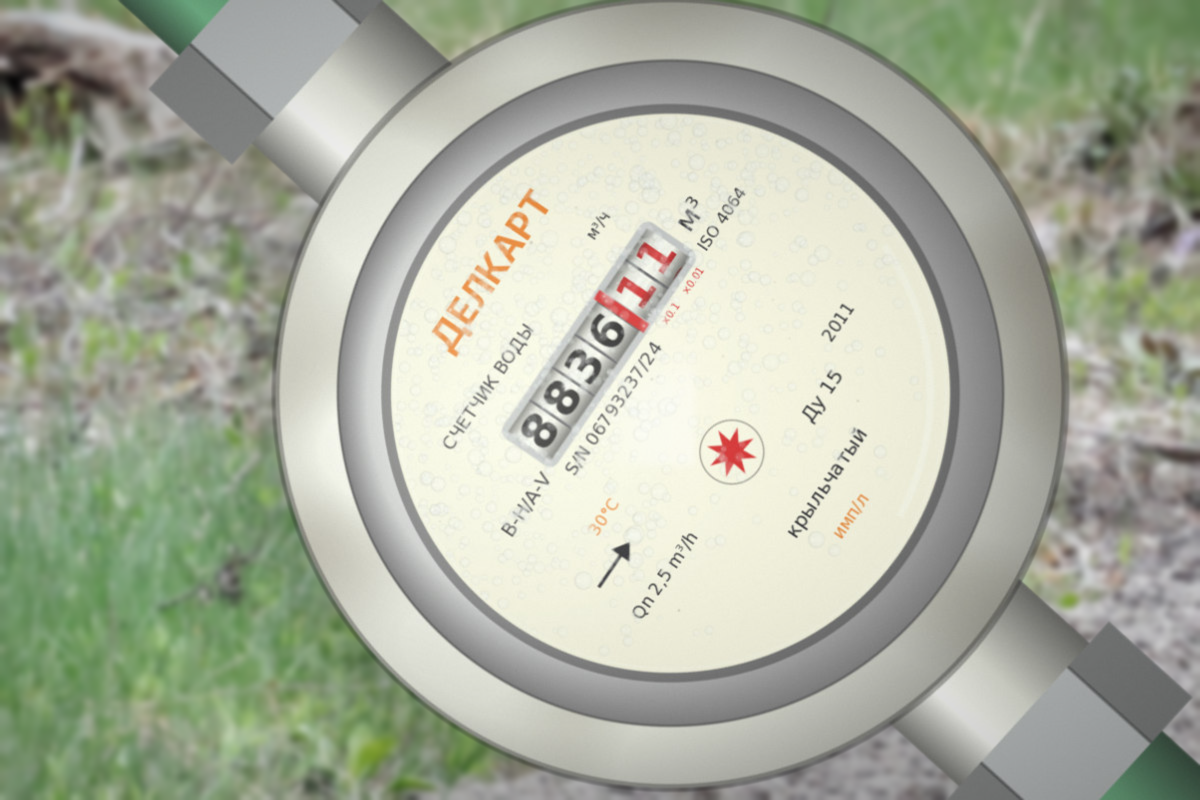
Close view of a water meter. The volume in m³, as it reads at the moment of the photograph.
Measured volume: 8836.11 m³
